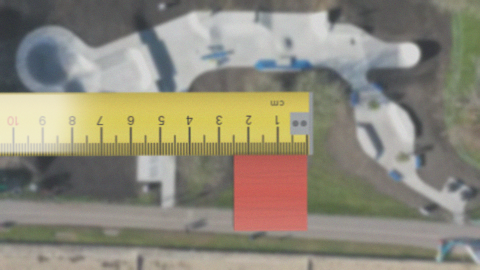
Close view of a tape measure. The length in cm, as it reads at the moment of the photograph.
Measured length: 2.5 cm
